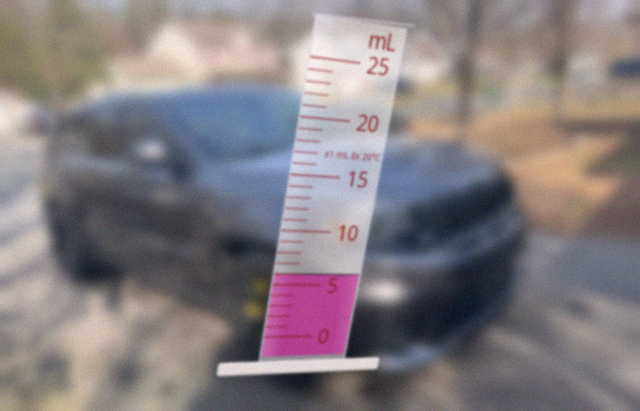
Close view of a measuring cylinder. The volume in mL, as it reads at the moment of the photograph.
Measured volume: 6 mL
